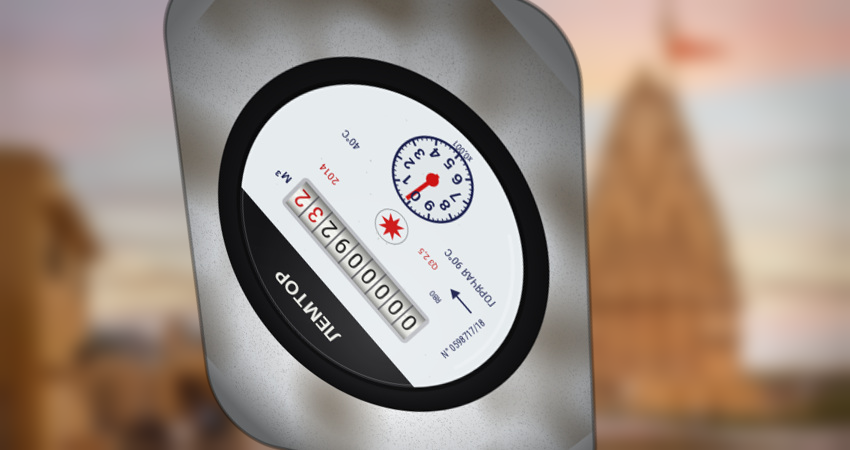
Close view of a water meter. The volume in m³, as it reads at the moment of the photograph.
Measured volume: 92.320 m³
